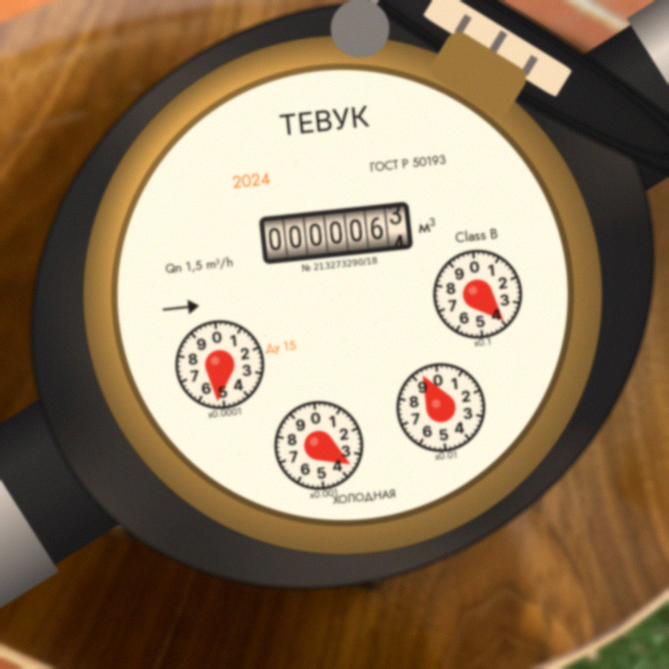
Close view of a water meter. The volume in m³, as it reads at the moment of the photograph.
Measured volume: 63.3935 m³
